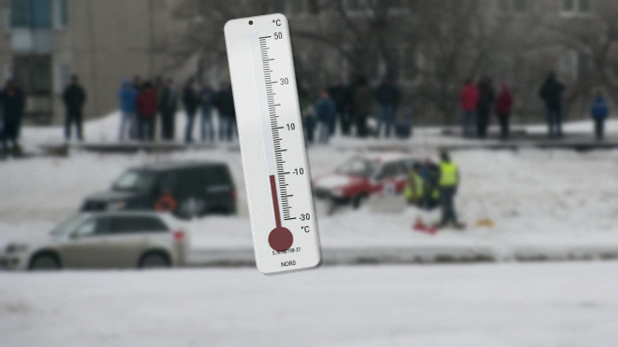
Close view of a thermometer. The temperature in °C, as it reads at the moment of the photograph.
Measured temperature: -10 °C
